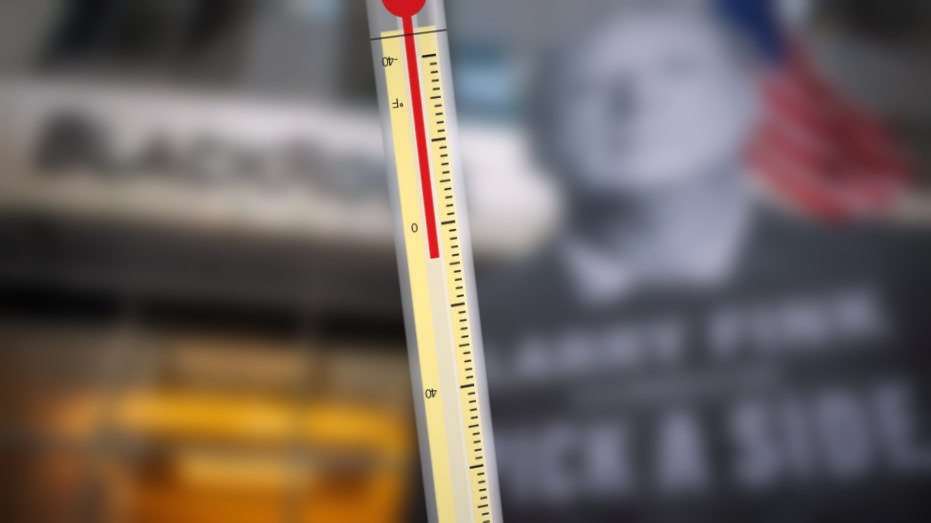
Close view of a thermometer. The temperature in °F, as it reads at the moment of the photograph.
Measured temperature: 8 °F
